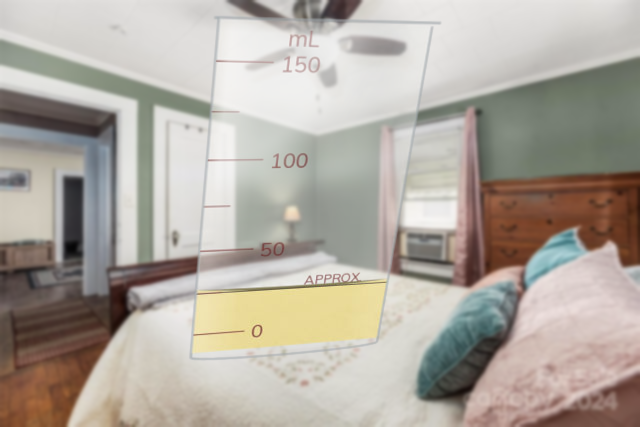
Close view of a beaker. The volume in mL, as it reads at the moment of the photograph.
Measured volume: 25 mL
